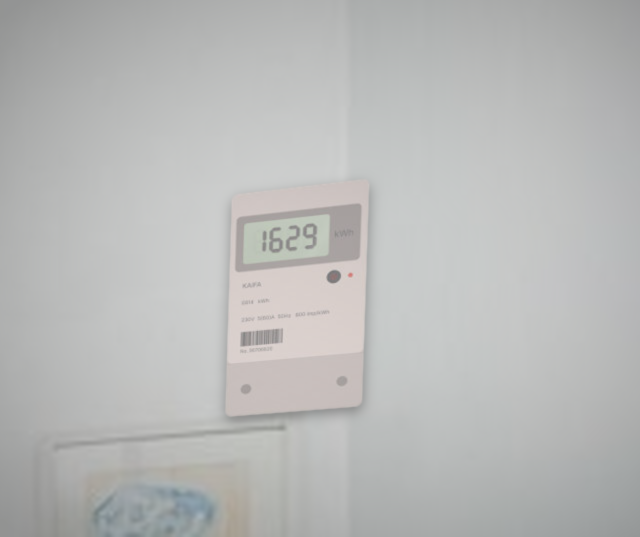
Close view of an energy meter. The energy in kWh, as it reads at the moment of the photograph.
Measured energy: 1629 kWh
